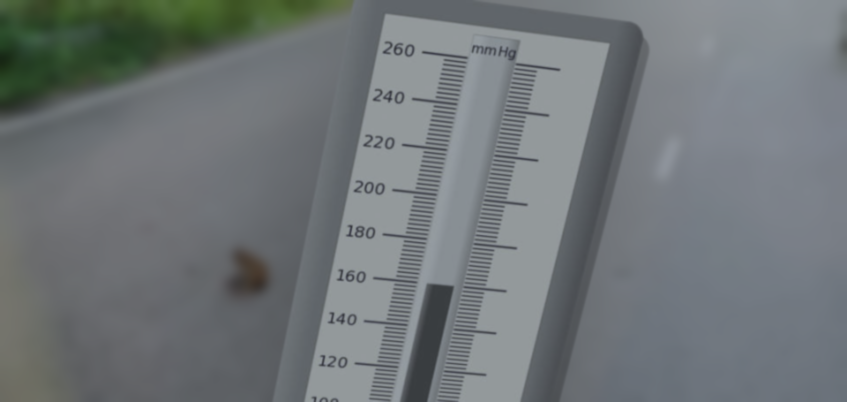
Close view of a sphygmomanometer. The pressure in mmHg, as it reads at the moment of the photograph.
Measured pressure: 160 mmHg
